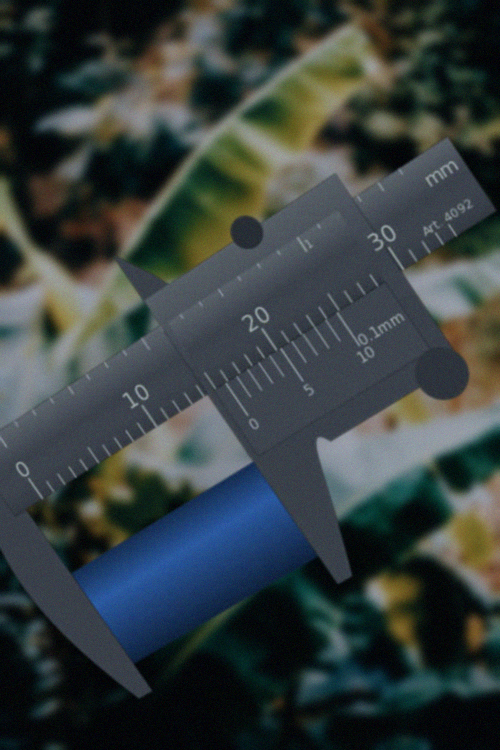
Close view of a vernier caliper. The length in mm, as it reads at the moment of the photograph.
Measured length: 15.8 mm
